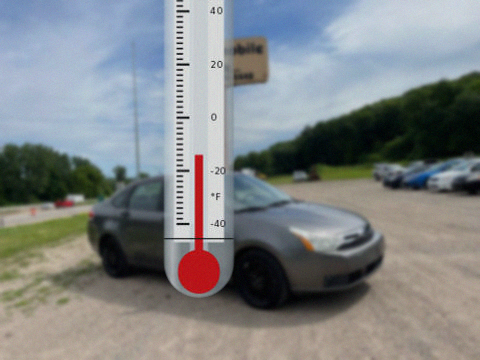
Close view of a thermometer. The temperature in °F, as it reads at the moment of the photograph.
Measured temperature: -14 °F
